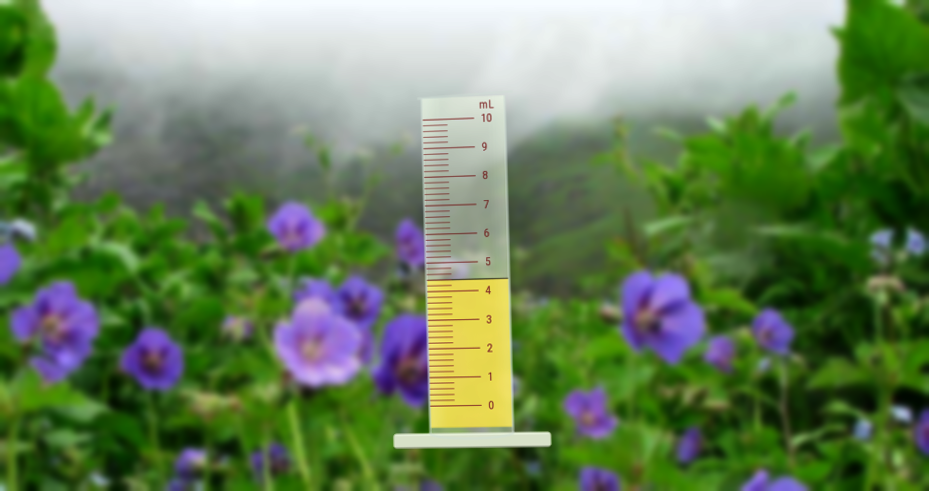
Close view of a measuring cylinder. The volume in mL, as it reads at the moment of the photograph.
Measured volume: 4.4 mL
